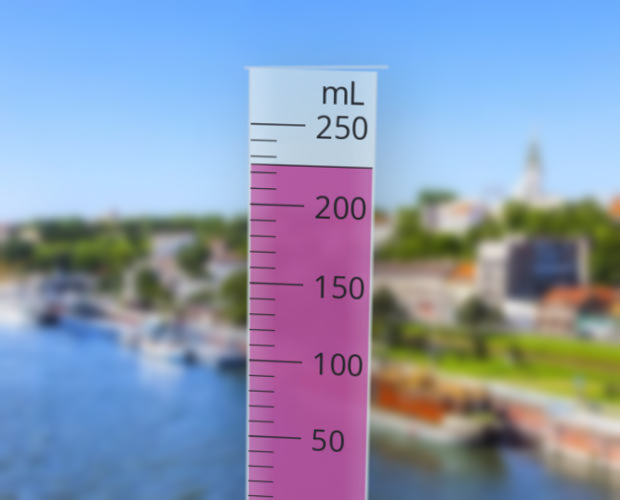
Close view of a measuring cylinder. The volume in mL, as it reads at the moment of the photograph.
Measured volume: 225 mL
